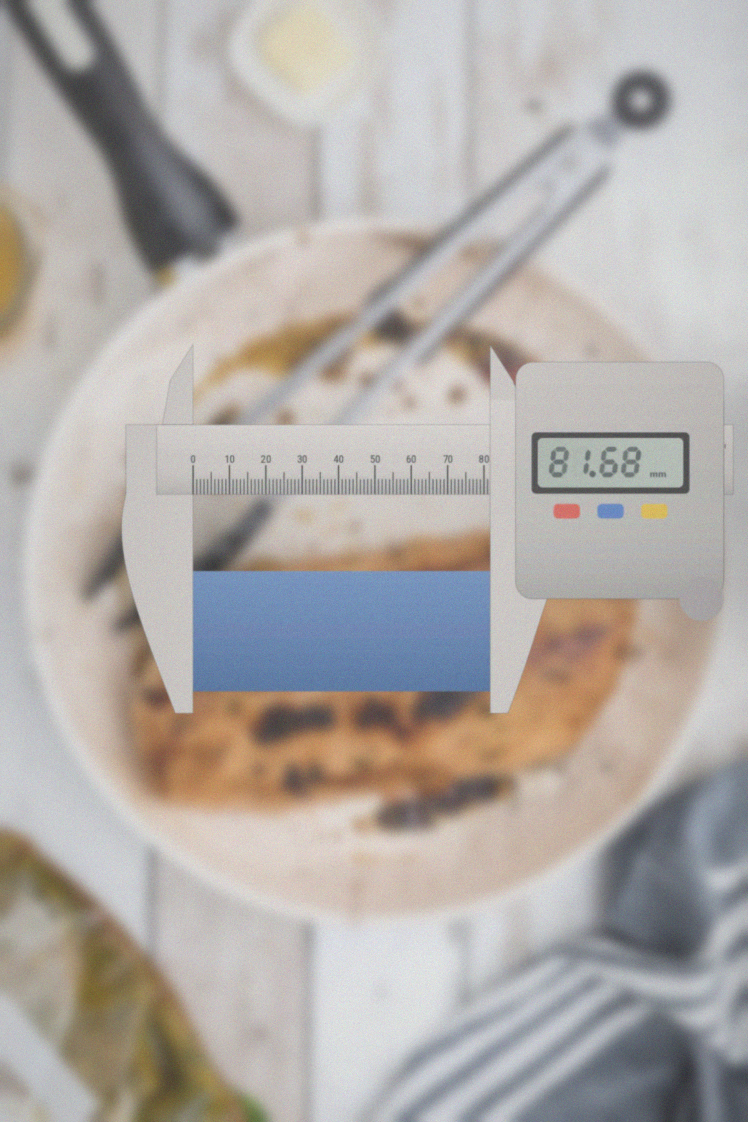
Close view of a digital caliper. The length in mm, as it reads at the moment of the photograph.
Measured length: 81.68 mm
